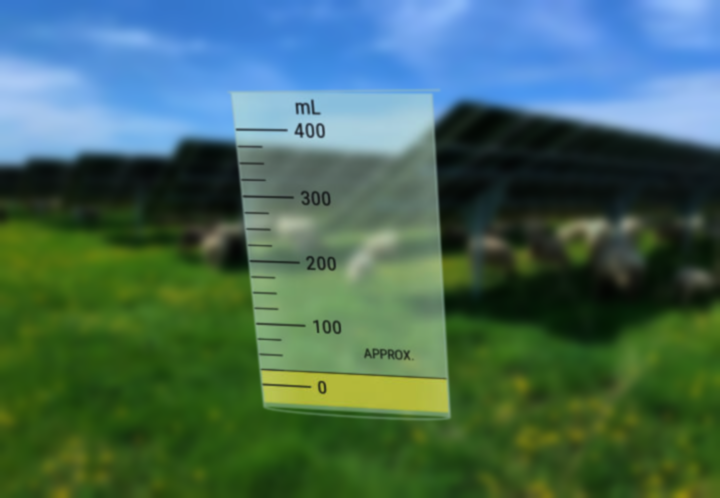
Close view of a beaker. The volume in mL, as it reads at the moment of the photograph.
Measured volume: 25 mL
